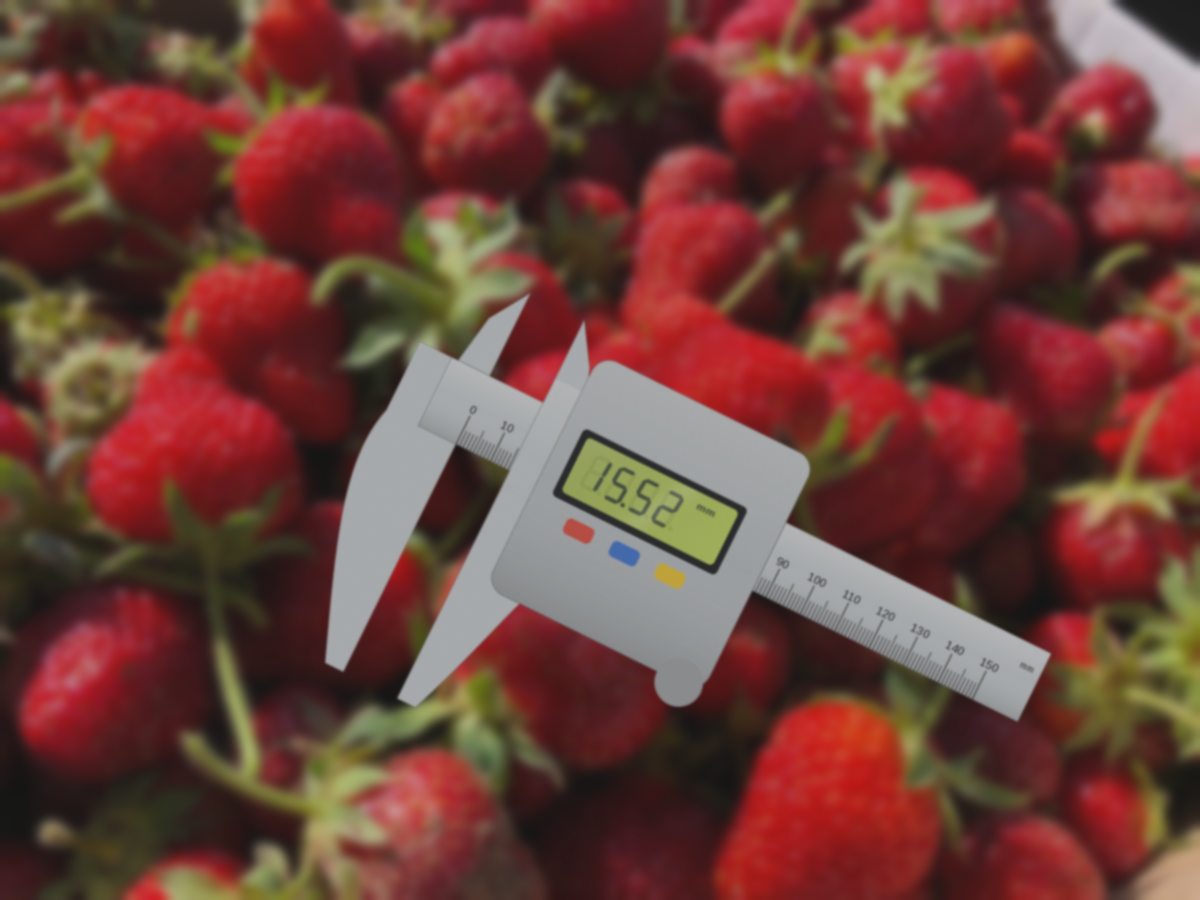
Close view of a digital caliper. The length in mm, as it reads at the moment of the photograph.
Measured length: 15.52 mm
